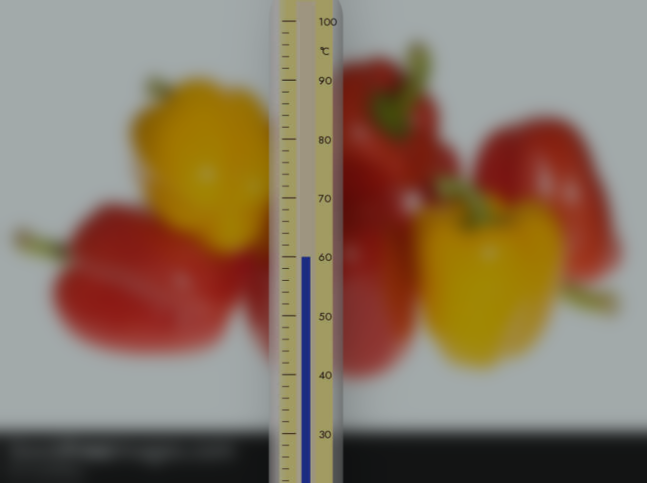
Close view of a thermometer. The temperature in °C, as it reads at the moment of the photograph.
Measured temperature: 60 °C
